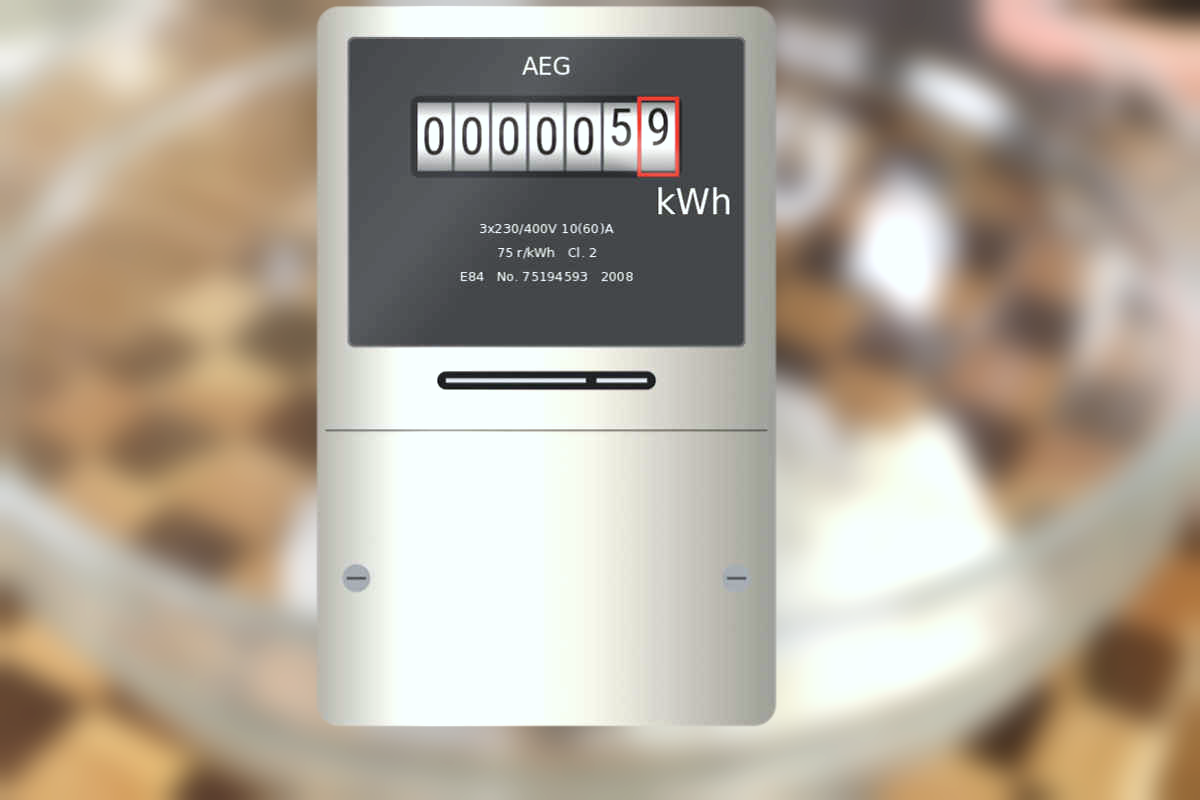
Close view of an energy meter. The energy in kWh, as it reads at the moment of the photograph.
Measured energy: 5.9 kWh
